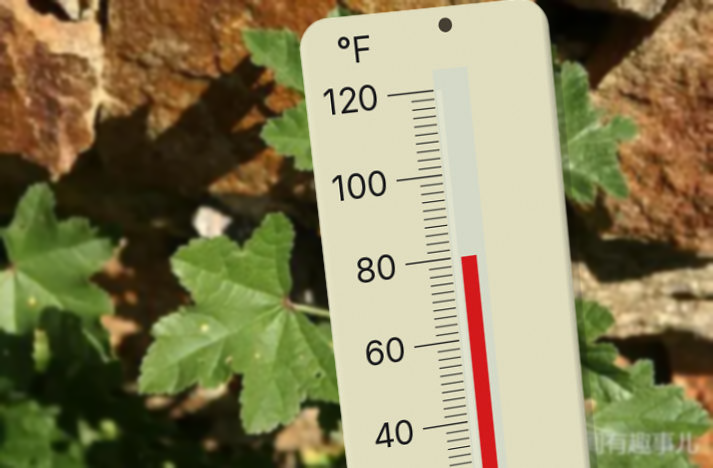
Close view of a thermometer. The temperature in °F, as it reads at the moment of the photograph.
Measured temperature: 80 °F
